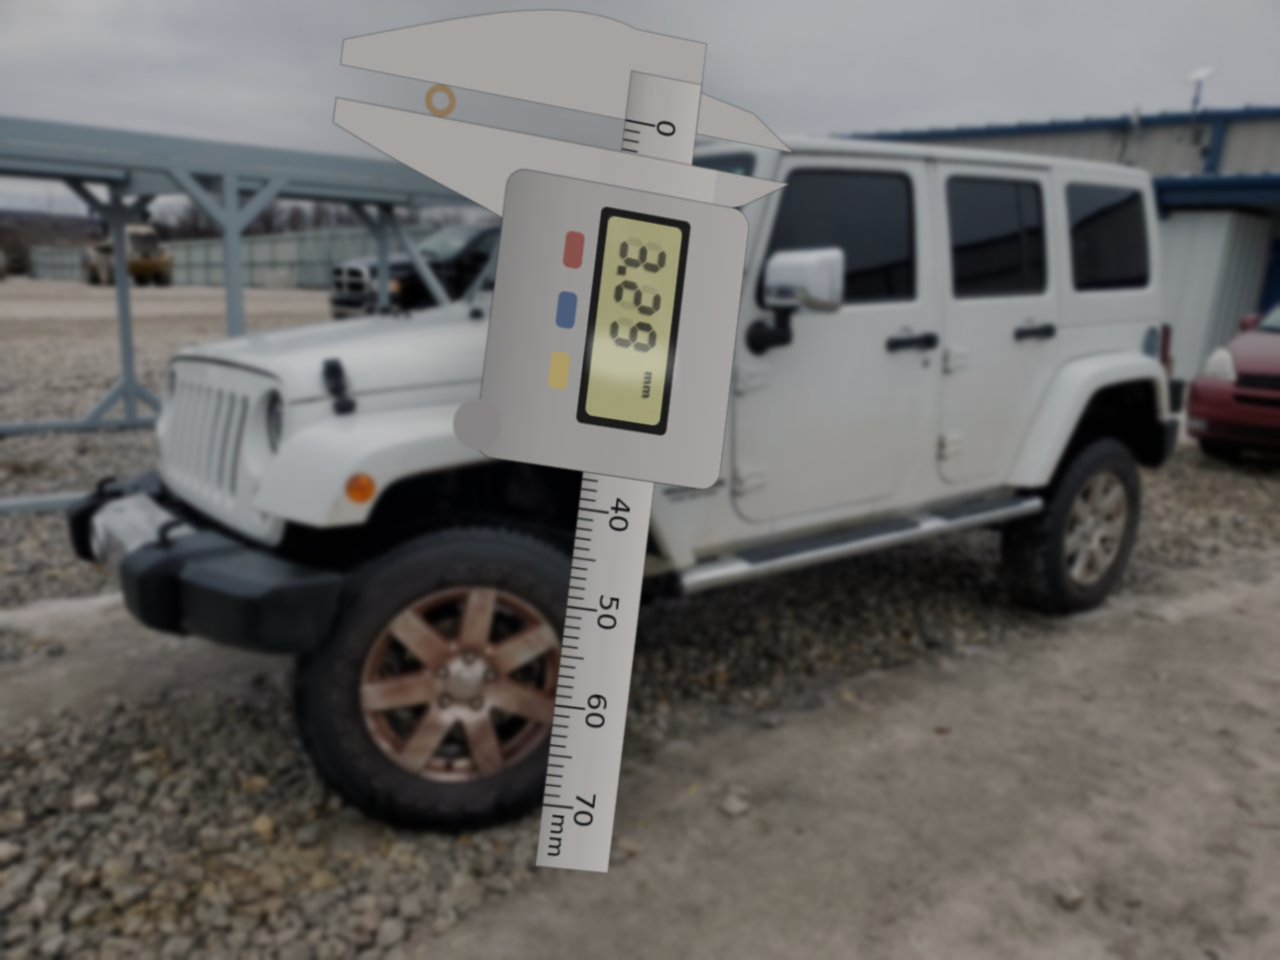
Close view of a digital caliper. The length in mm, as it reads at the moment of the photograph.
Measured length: 3.29 mm
